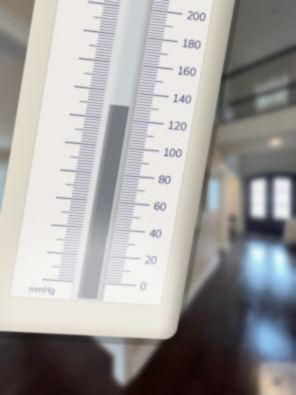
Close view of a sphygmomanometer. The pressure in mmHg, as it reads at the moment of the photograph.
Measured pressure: 130 mmHg
